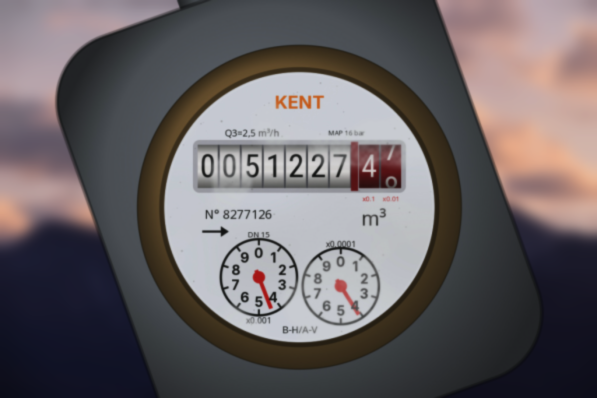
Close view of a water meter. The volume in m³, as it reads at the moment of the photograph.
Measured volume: 51227.4744 m³
